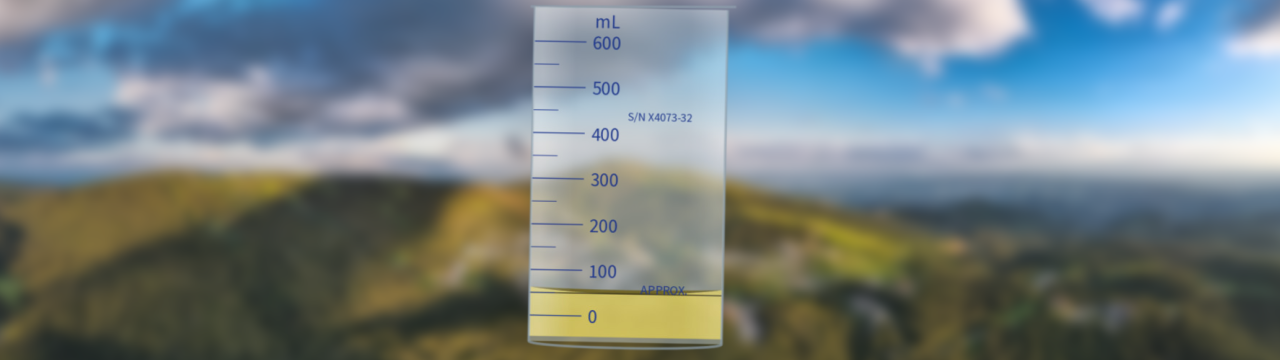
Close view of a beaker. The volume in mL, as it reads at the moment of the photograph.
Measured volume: 50 mL
